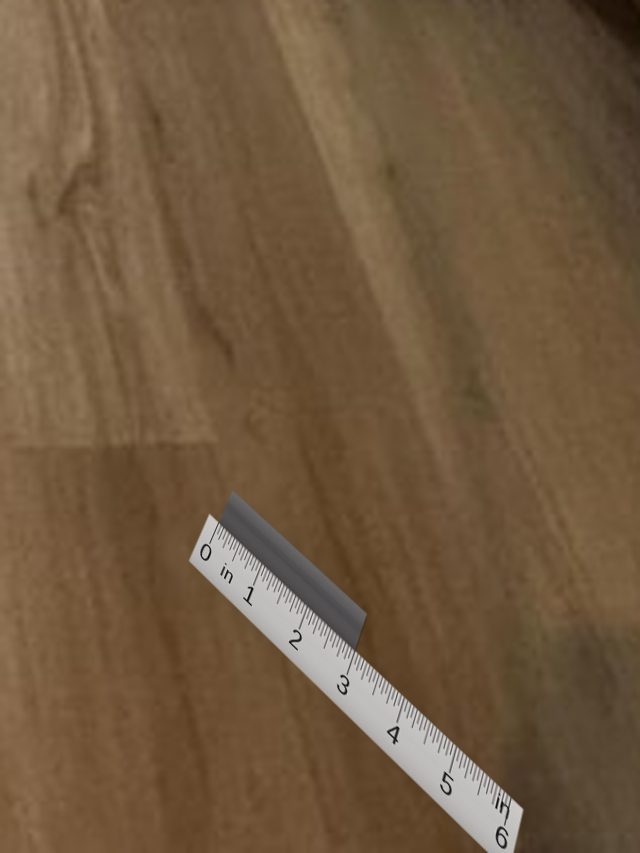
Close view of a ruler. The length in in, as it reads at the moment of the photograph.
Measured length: 3 in
